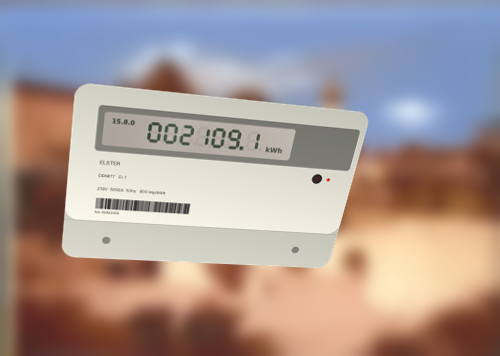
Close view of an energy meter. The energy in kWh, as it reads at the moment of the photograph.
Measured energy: 2109.1 kWh
